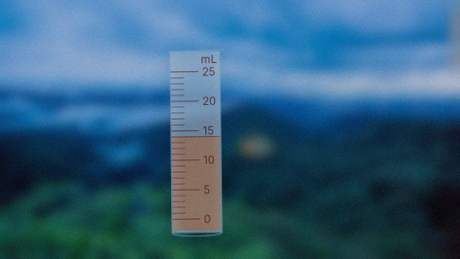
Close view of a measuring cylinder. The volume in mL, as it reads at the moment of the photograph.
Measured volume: 14 mL
